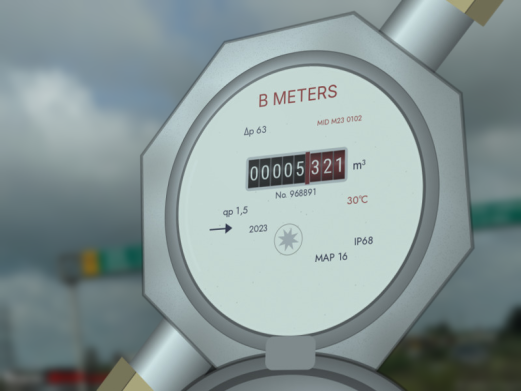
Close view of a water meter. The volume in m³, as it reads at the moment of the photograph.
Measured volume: 5.321 m³
